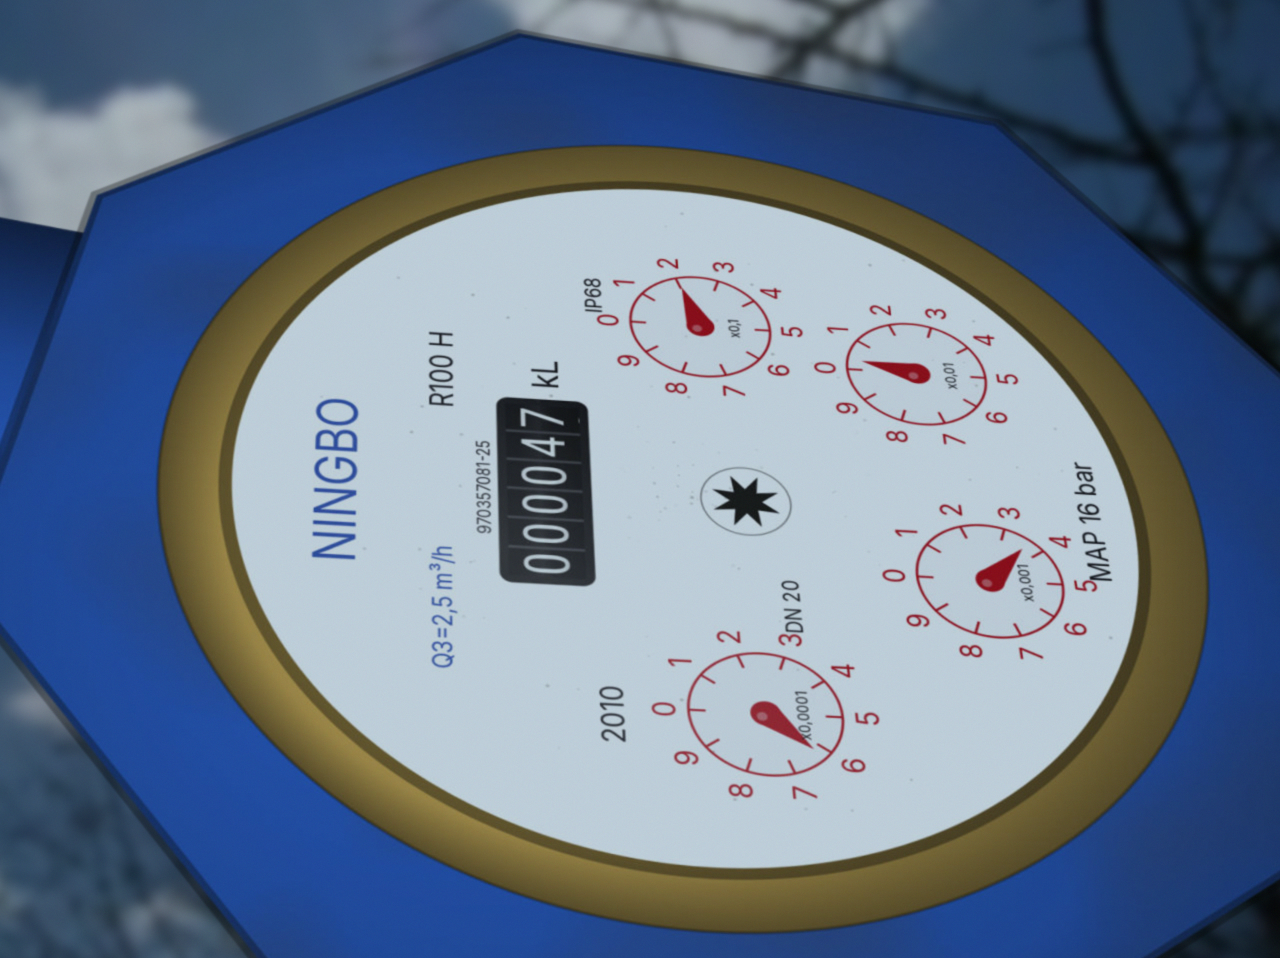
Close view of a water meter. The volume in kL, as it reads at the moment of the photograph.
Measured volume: 47.2036 kL
